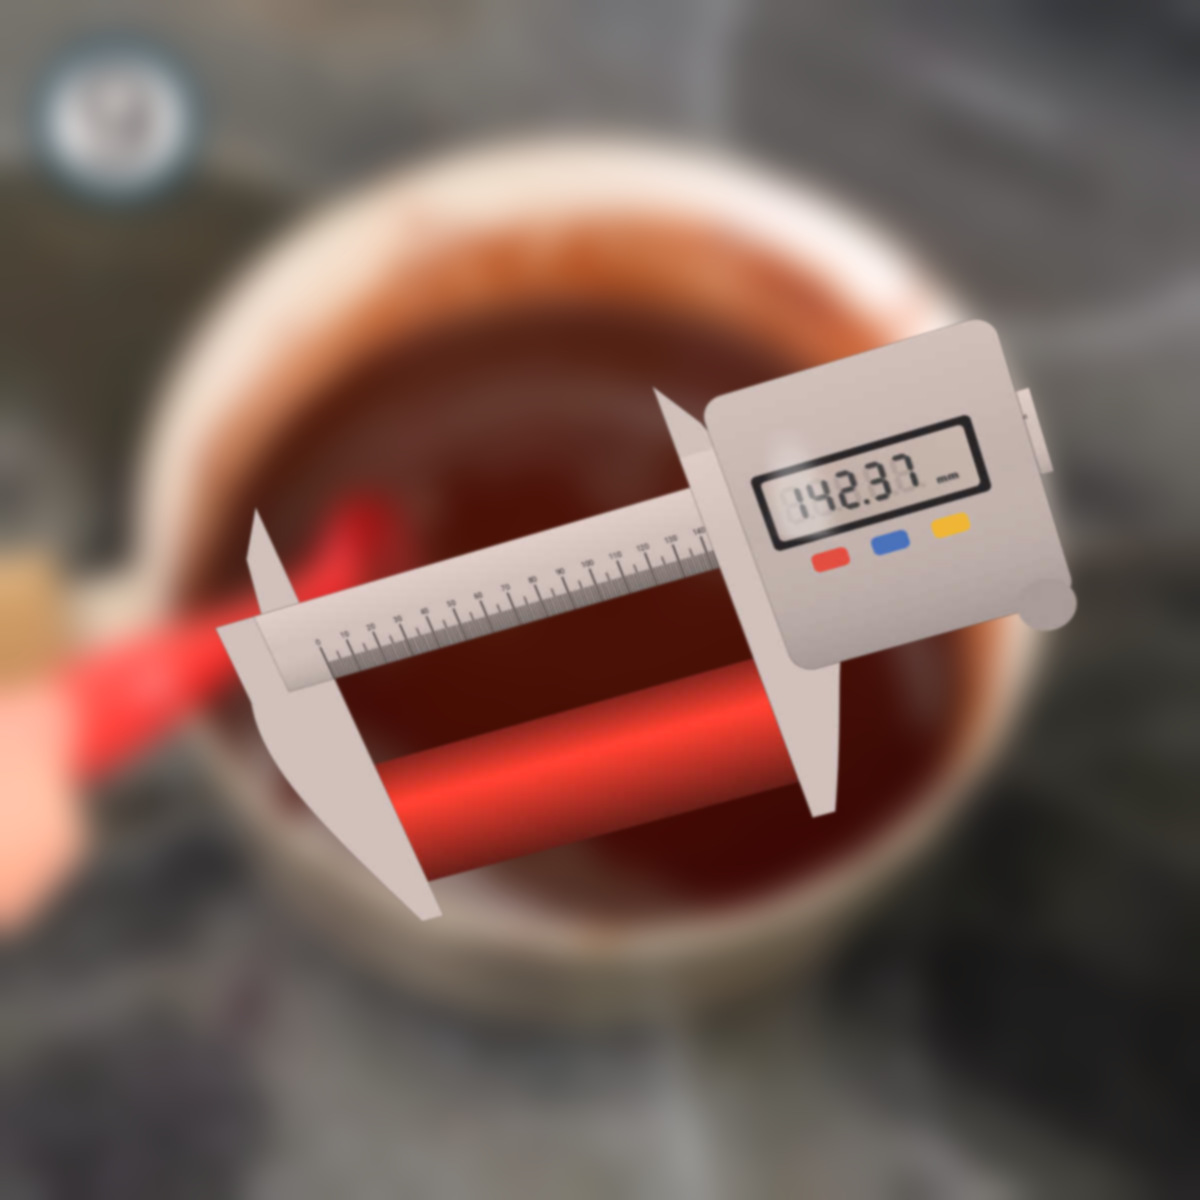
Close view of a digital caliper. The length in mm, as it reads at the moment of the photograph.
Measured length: 142.37 mm
